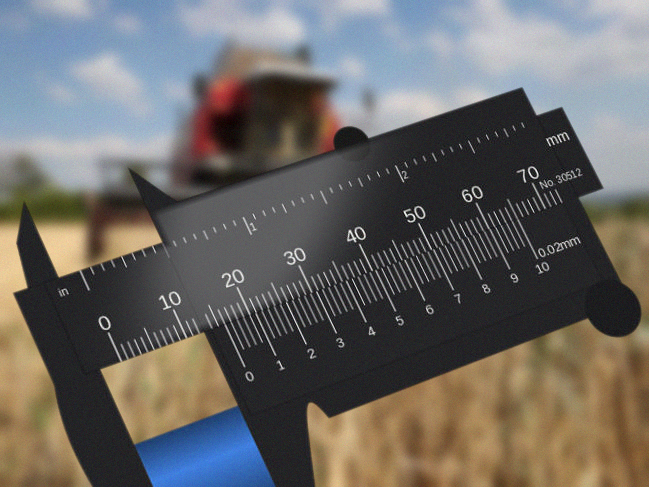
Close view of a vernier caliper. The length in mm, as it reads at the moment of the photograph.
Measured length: 16.0 mm
